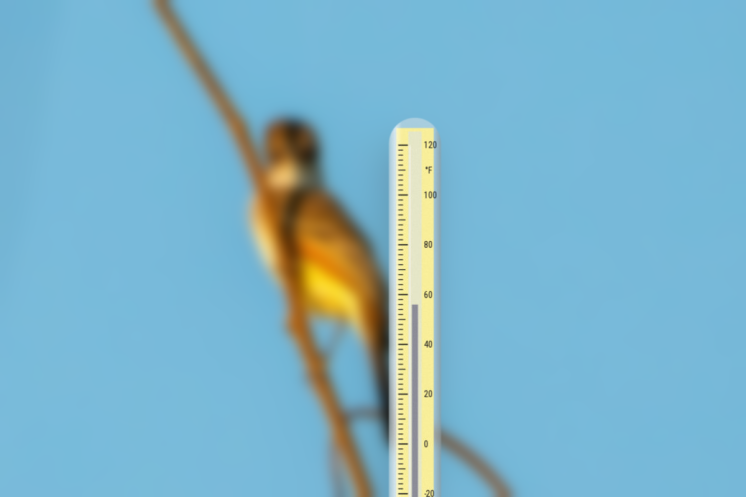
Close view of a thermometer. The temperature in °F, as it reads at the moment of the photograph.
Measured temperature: 56 °F
